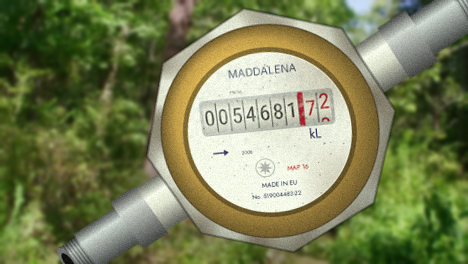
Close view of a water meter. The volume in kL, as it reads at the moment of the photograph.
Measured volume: 54681.72 kL
